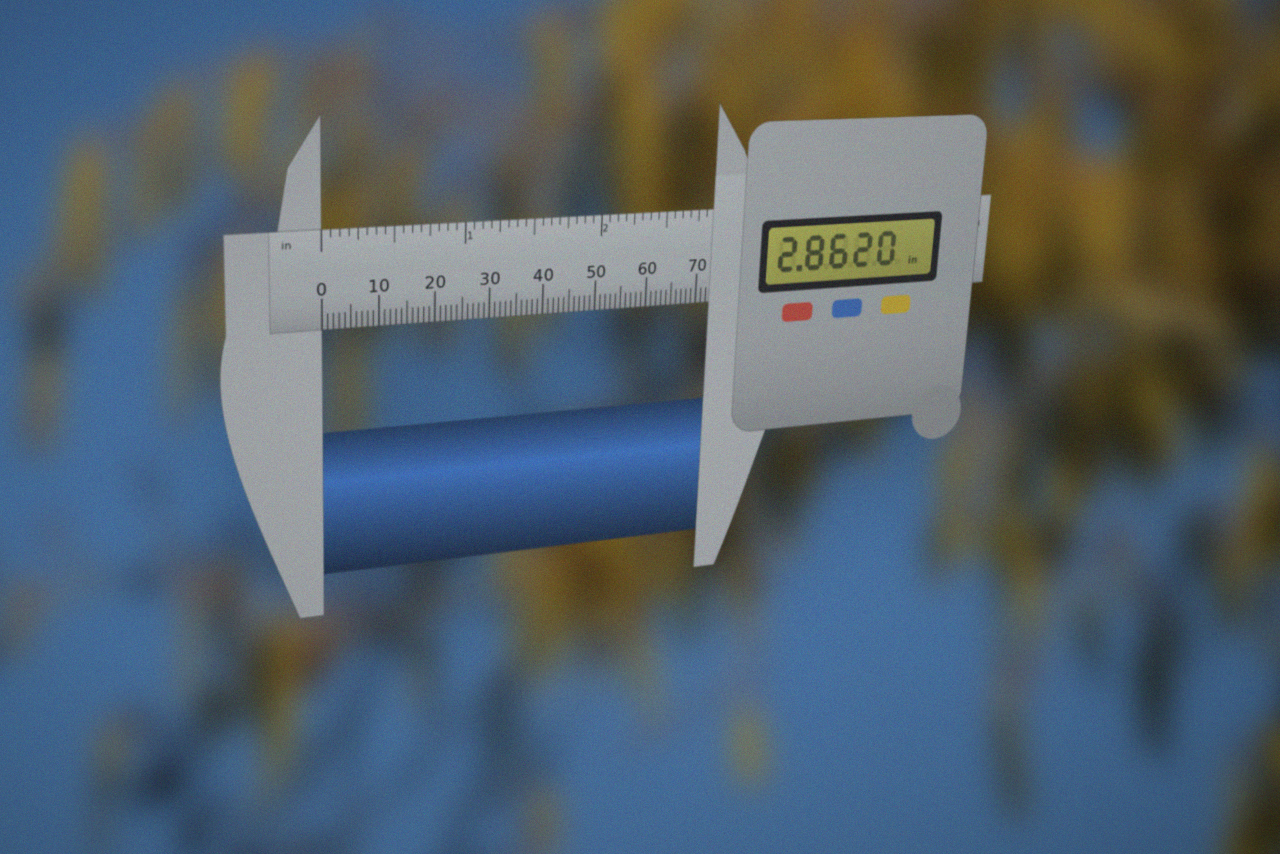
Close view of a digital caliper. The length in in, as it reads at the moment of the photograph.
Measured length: 2.8620 in
